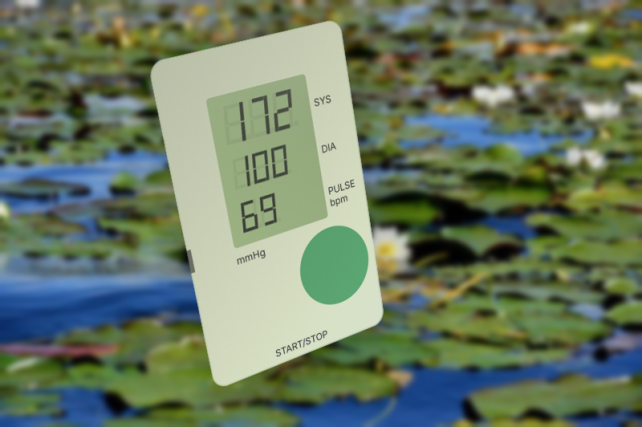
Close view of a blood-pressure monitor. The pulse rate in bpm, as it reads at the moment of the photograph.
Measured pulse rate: 69 bpm
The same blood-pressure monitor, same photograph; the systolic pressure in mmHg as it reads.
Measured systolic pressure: 172 mmHg
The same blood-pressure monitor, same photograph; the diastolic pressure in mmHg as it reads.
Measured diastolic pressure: 100 mmHg
